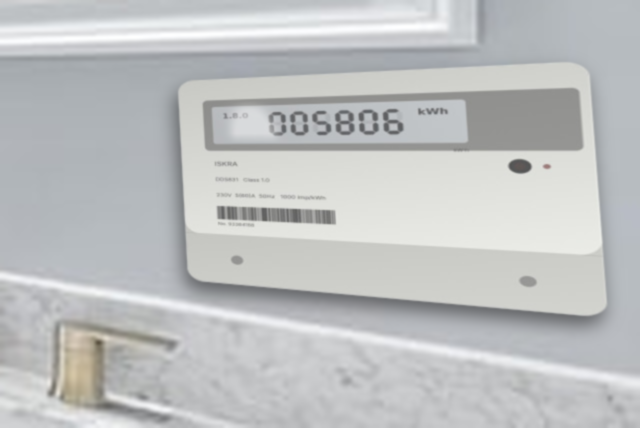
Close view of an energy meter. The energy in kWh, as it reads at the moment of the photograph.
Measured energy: 5806 kWh
